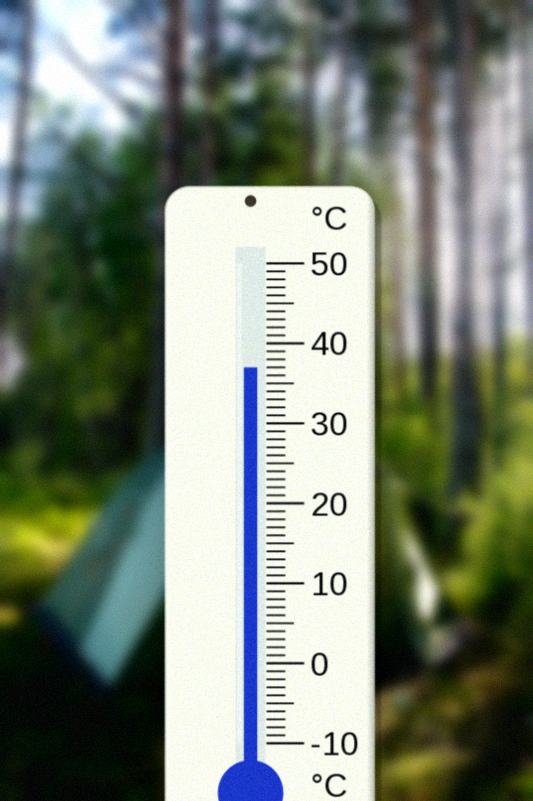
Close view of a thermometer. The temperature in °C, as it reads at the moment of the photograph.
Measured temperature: 37 °C
